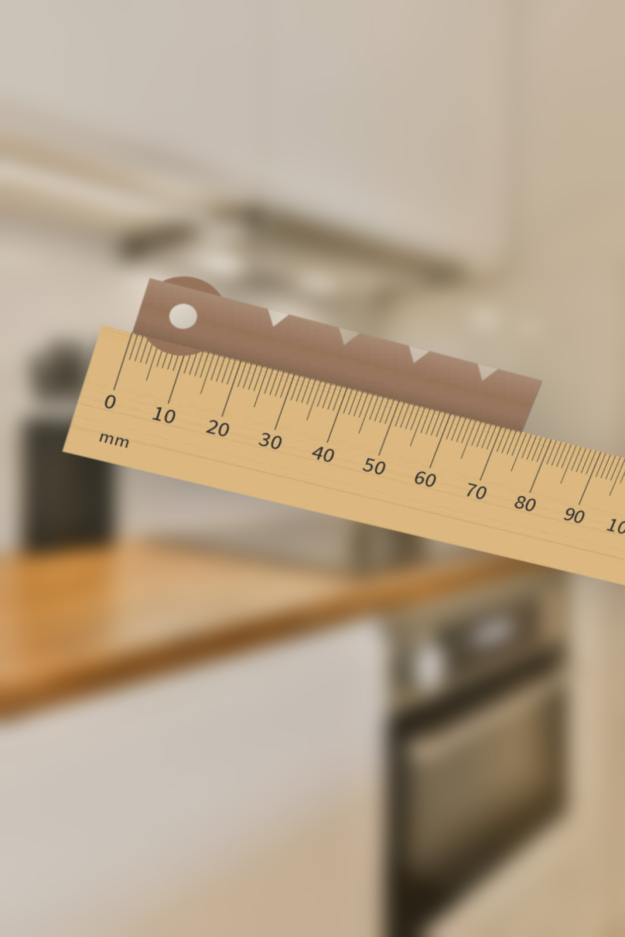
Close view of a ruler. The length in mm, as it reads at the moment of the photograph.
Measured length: 74 mm
